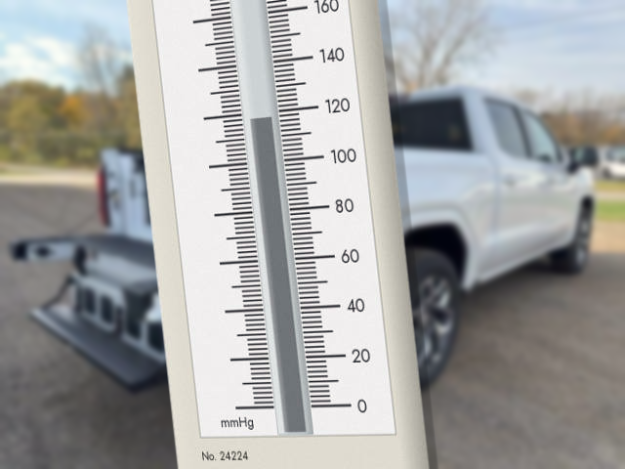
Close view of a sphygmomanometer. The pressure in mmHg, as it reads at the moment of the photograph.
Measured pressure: 118 mmHg
